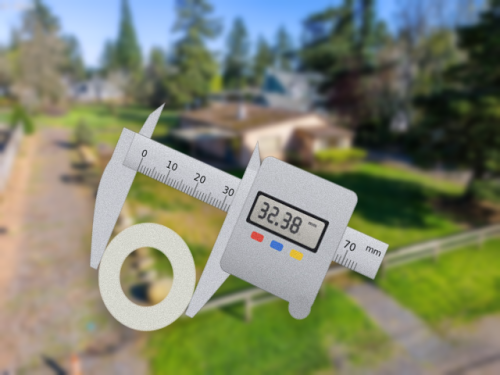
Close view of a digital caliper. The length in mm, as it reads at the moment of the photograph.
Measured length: 32.38 mm
